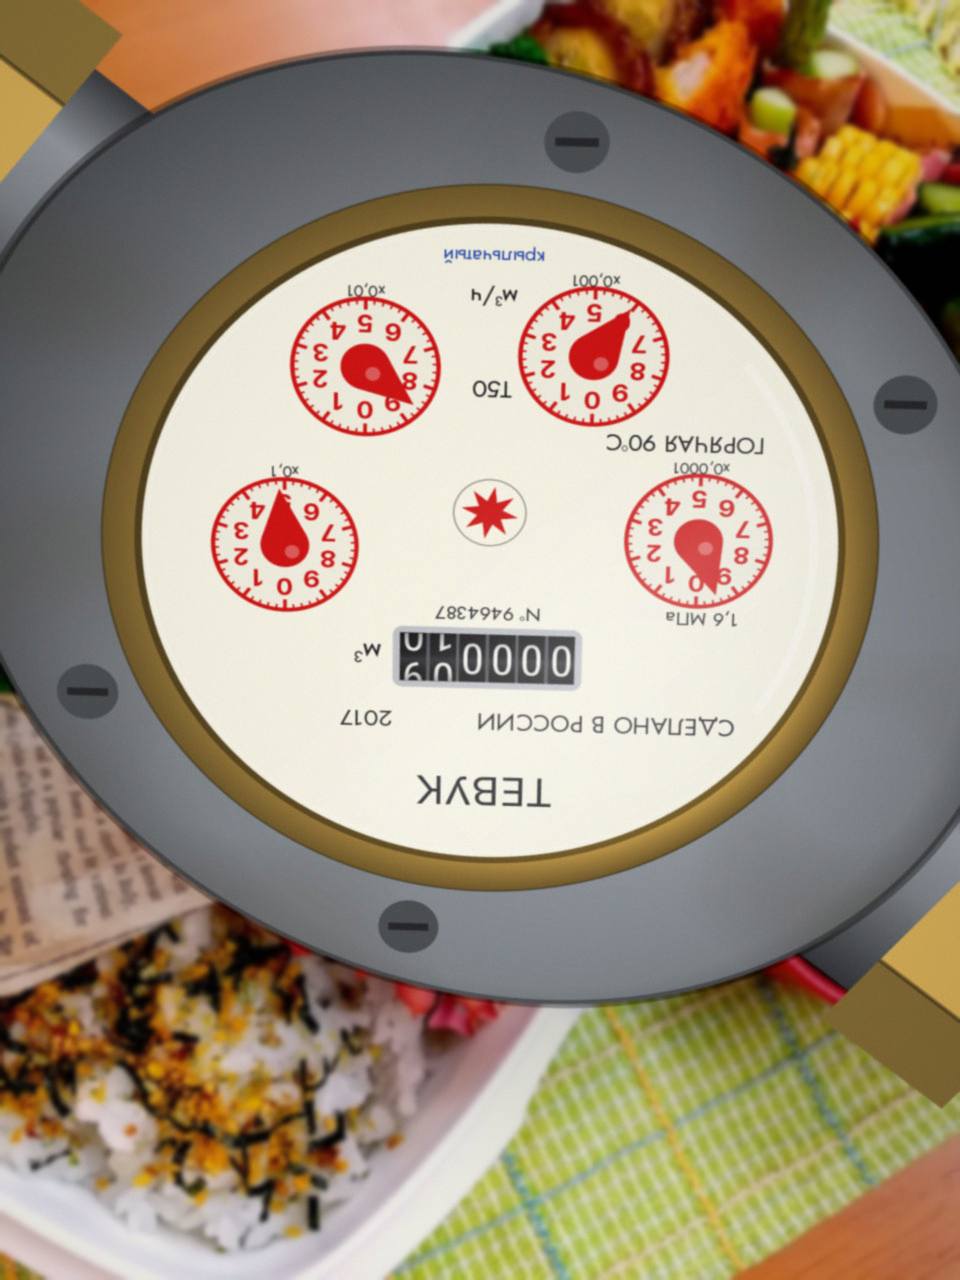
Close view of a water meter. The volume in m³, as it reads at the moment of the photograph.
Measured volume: 9.4859 m³
